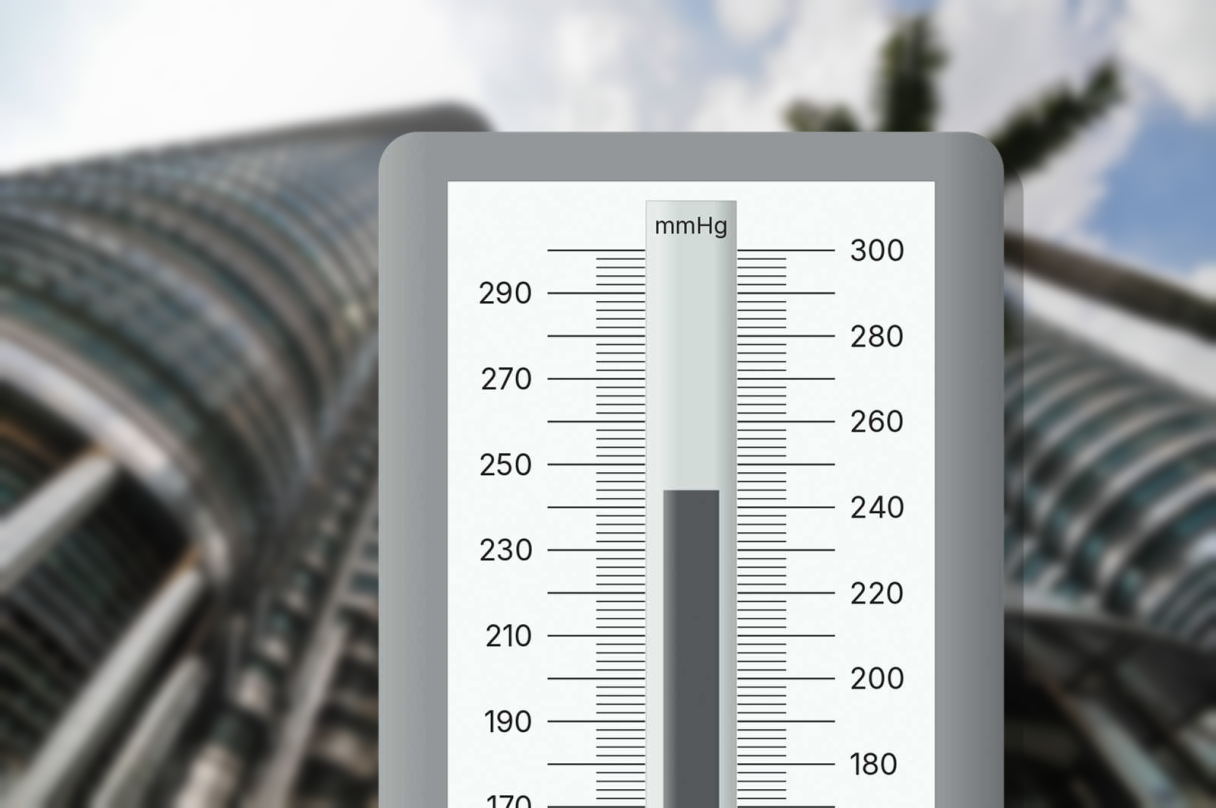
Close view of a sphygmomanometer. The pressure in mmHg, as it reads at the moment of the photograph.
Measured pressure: 244 mmHg
